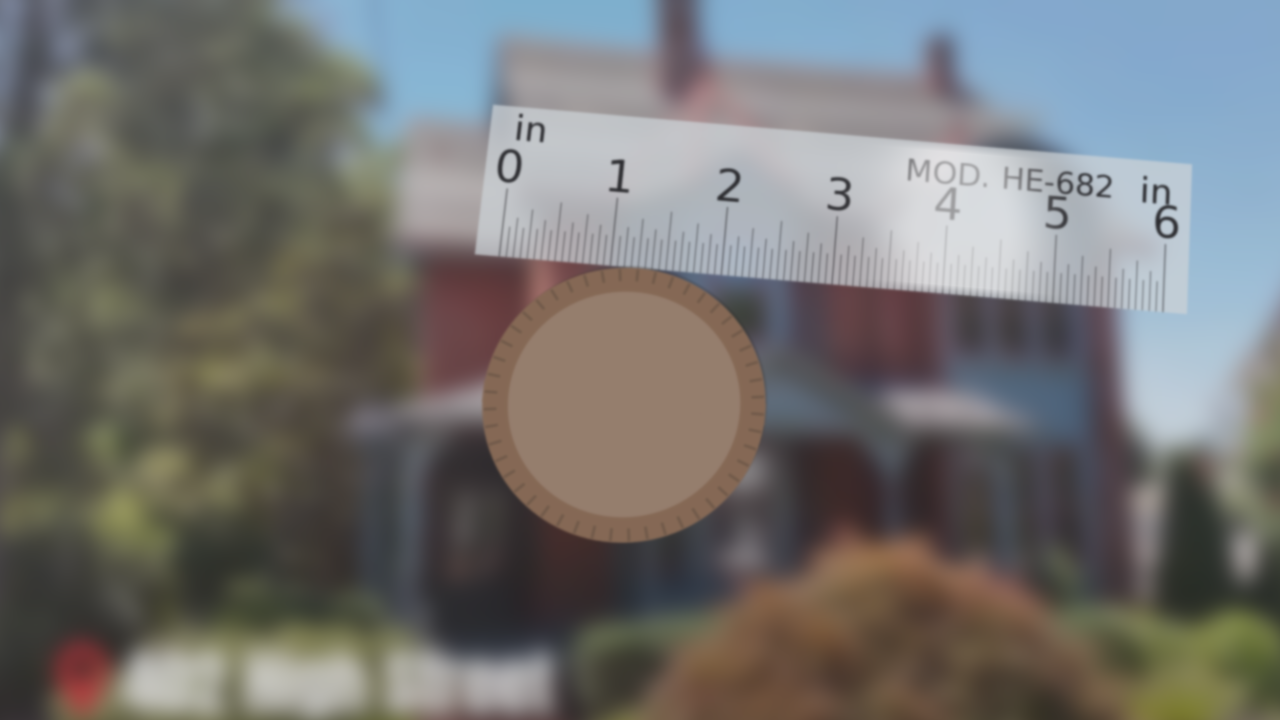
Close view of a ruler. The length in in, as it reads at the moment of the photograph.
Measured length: 2.5 in
